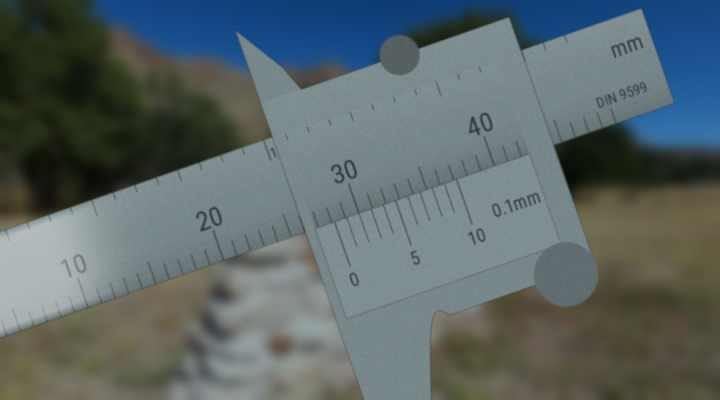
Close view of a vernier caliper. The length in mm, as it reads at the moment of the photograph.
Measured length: 28.2 mm
